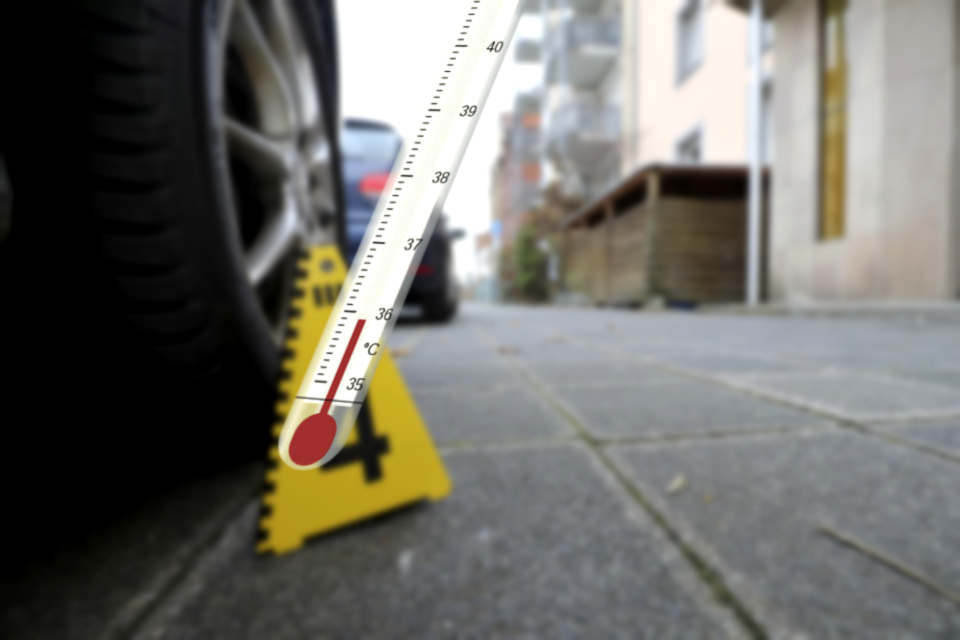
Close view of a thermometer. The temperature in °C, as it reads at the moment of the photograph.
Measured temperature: 35.9 °C
